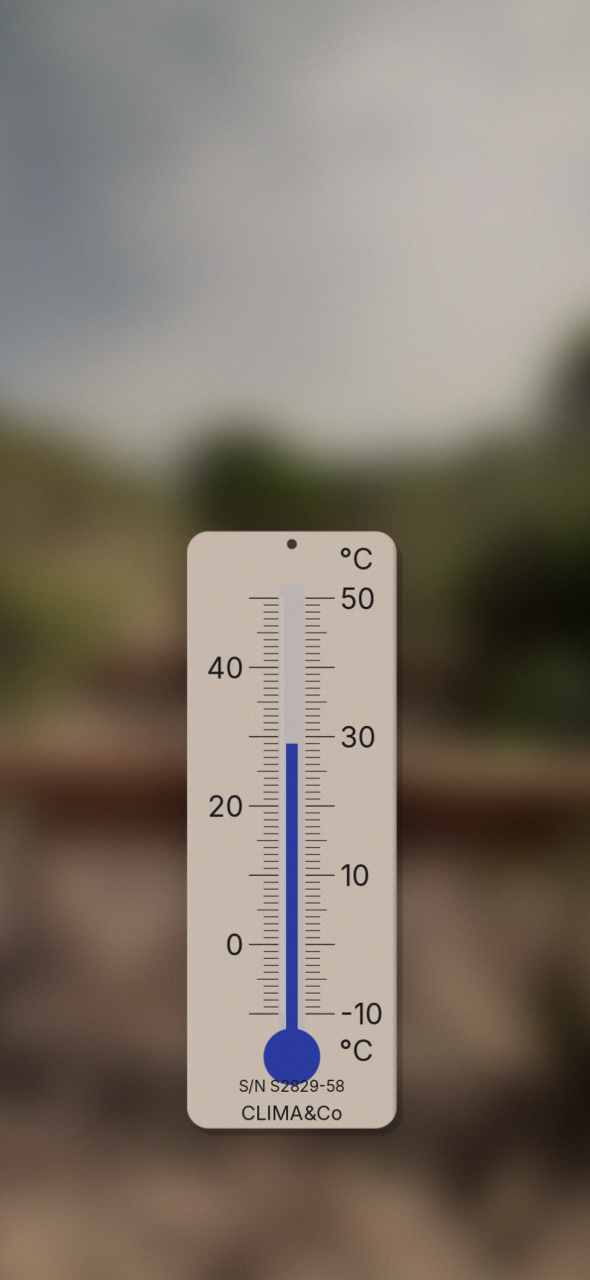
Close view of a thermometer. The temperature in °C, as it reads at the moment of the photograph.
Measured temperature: 29 °C
